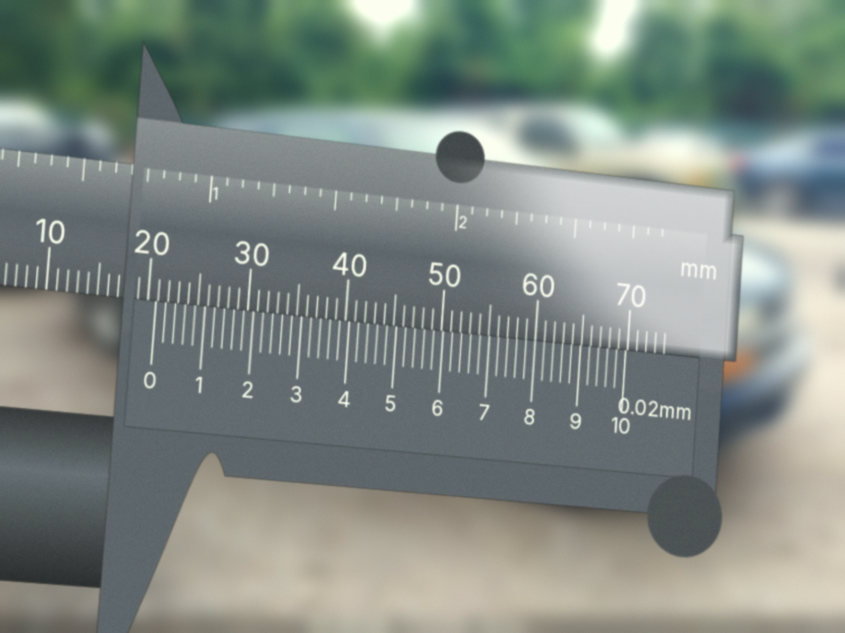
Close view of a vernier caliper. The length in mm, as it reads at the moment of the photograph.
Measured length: 20.8 mm
